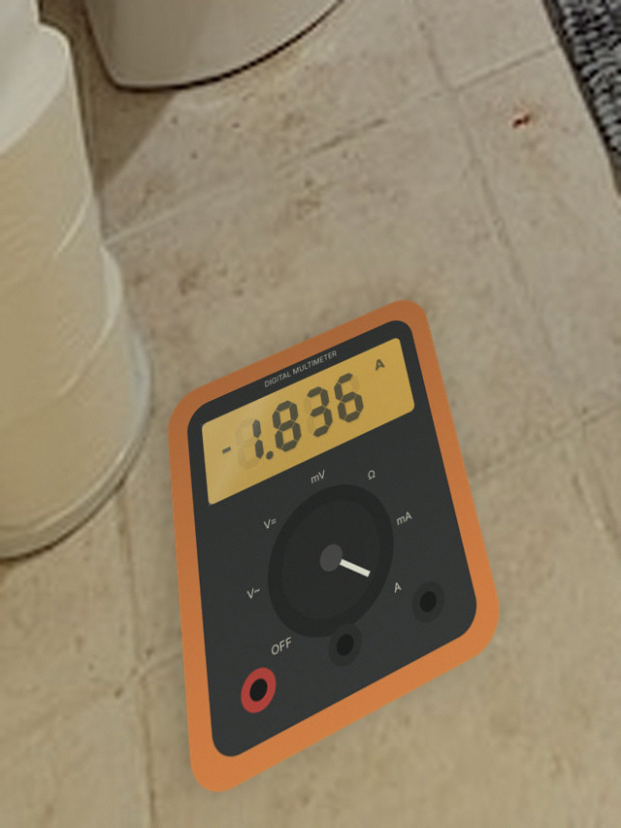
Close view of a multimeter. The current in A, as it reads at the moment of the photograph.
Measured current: -1.836 A
